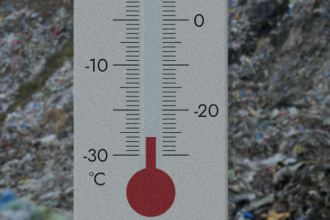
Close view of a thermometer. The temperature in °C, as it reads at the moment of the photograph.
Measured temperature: -26 °C
